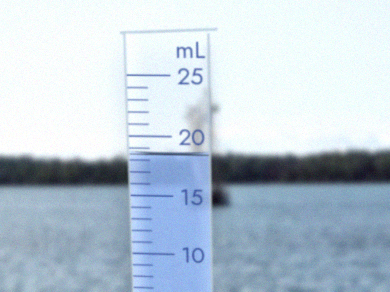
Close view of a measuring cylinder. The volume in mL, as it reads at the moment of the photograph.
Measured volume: 18.5 mL
